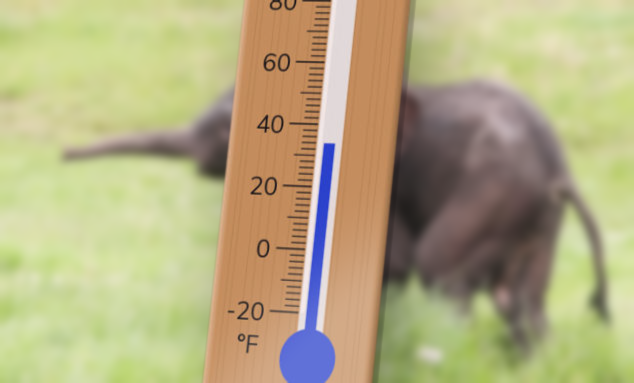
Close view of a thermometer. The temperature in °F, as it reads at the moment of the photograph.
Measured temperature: 34 °F
